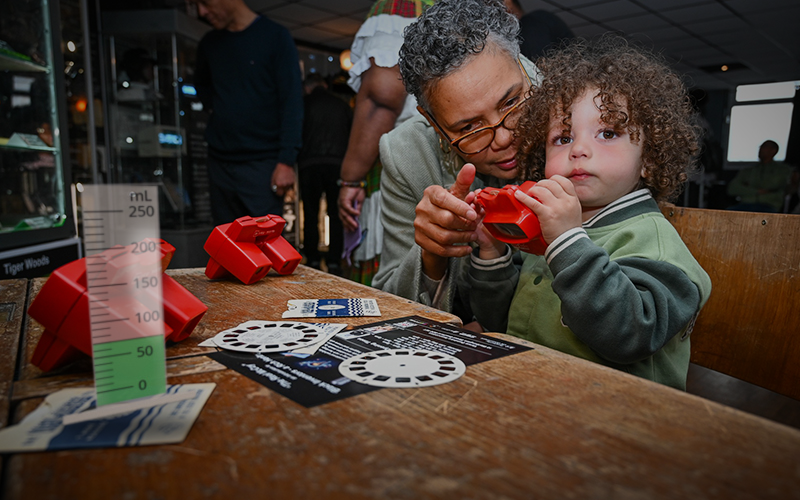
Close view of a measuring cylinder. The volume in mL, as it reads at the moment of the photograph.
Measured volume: 70 mL
